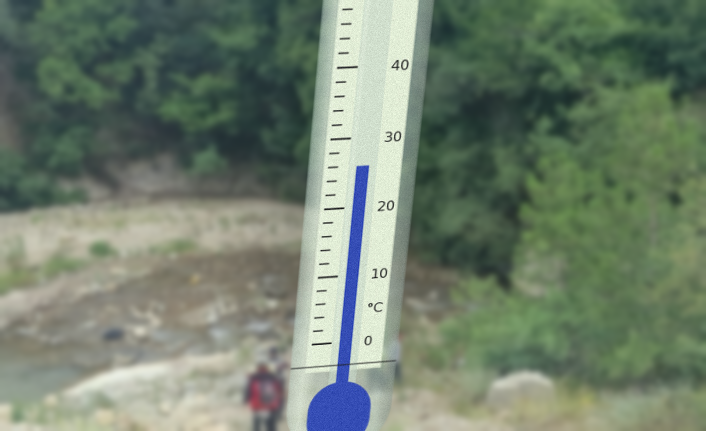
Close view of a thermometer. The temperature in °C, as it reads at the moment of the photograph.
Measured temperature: 26 °C
